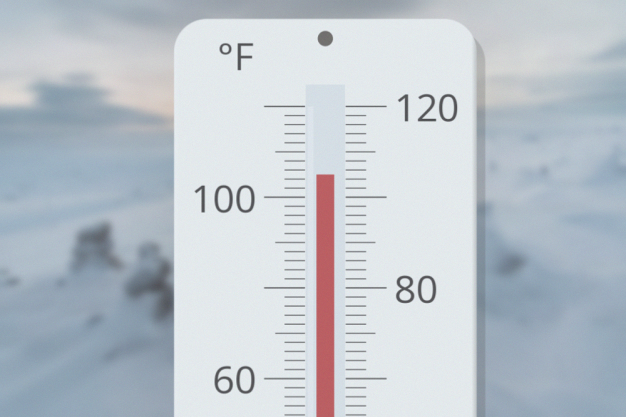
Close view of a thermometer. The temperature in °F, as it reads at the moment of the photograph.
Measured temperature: 105 °F
